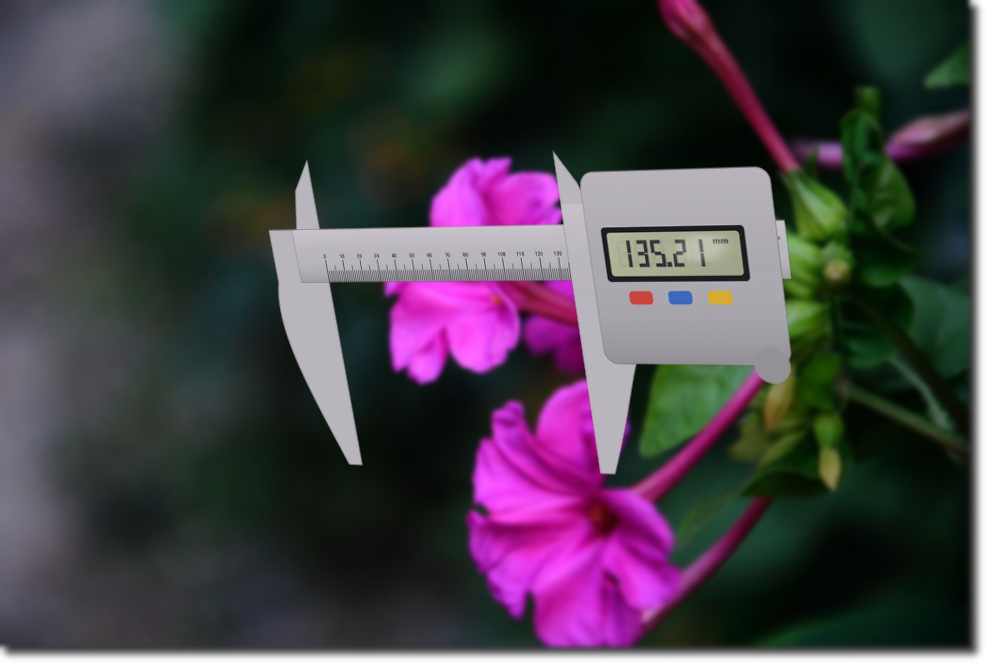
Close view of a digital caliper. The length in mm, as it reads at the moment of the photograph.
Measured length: 135.21 mm
